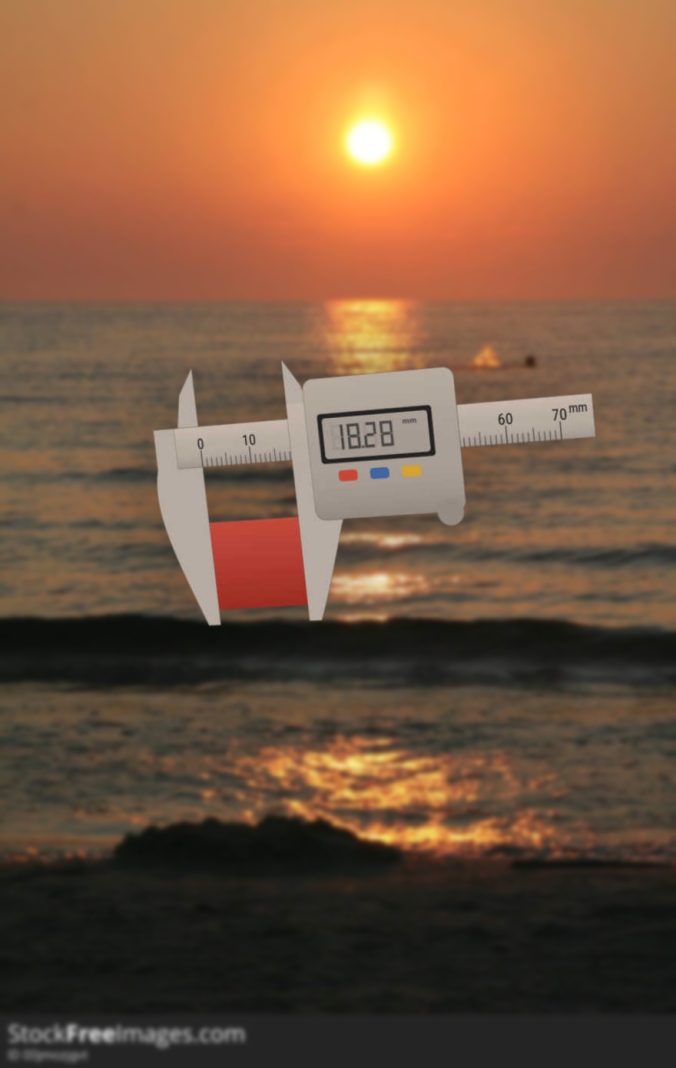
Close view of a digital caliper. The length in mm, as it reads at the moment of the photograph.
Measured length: 18.28 mm
